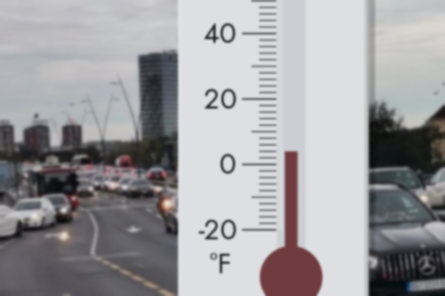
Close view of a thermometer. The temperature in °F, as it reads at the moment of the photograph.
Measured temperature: 4 °F
